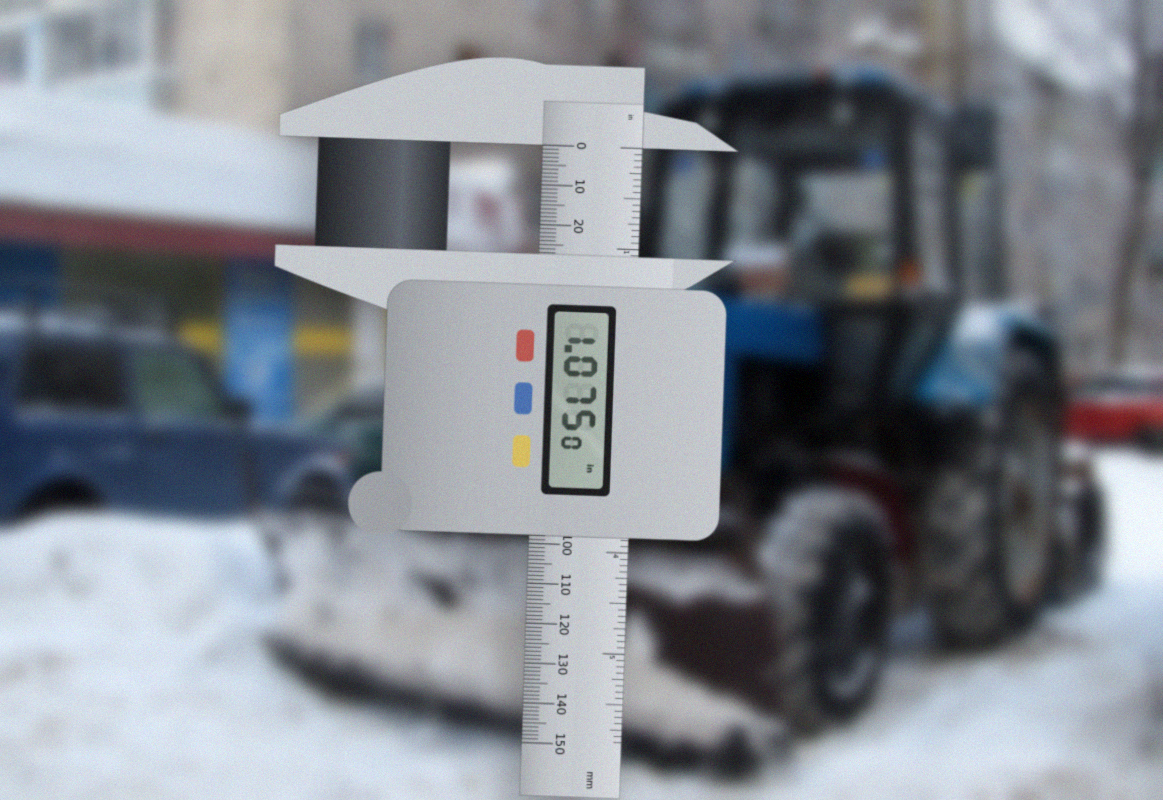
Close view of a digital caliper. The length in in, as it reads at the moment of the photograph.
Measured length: 1.0750 in
